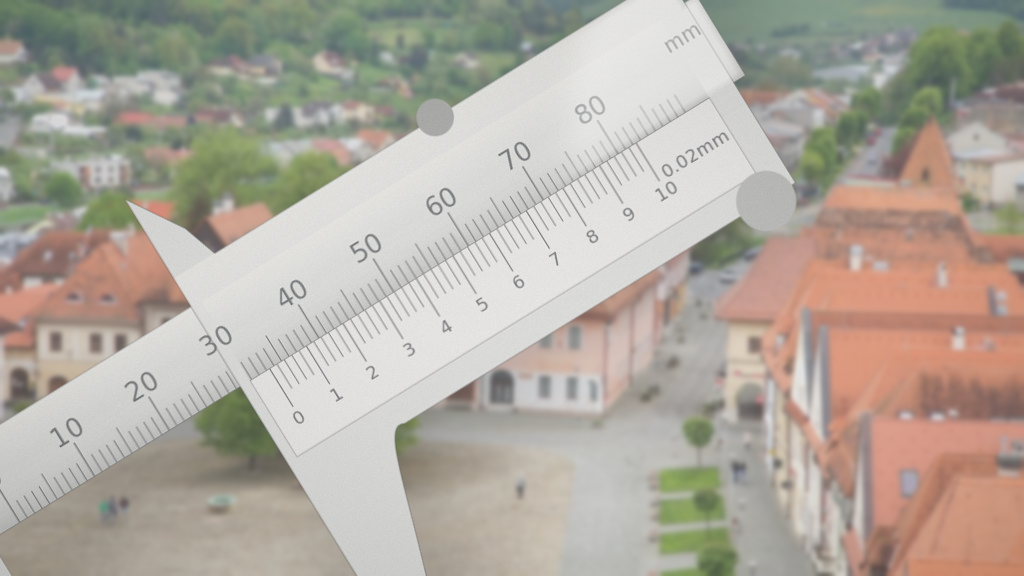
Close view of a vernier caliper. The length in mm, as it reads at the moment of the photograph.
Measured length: 33.4 mm
